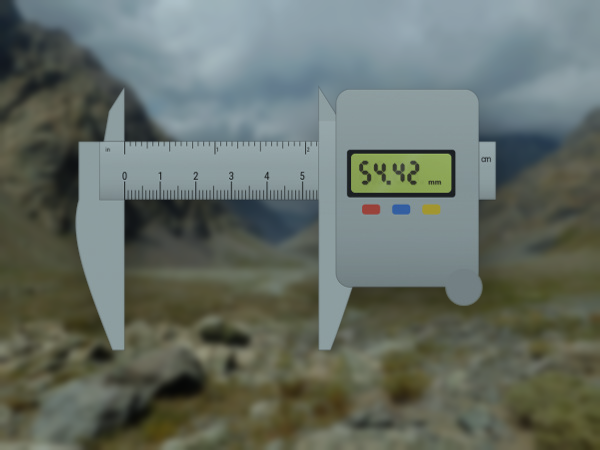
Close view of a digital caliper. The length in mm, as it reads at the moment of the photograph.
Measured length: 54.42 mm
